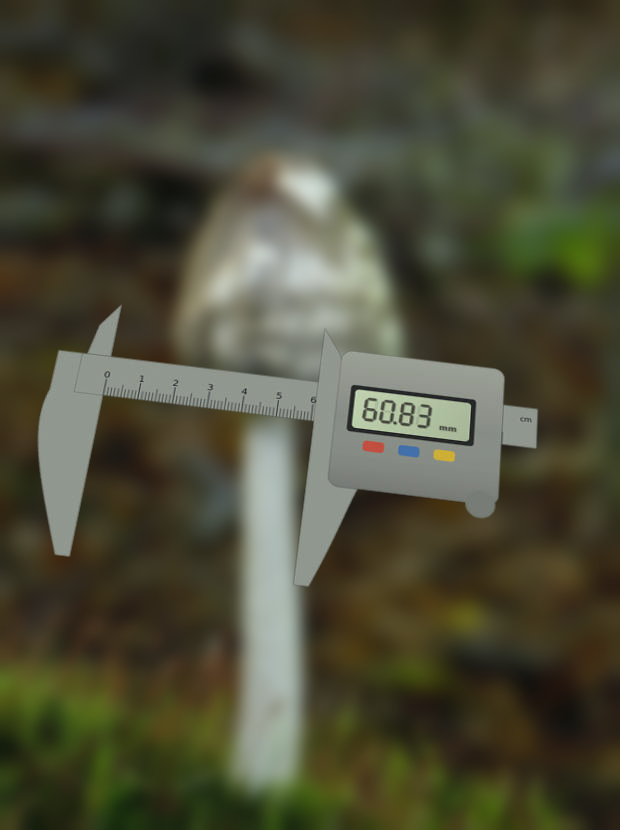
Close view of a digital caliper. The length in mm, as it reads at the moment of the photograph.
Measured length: 60.83 mm
